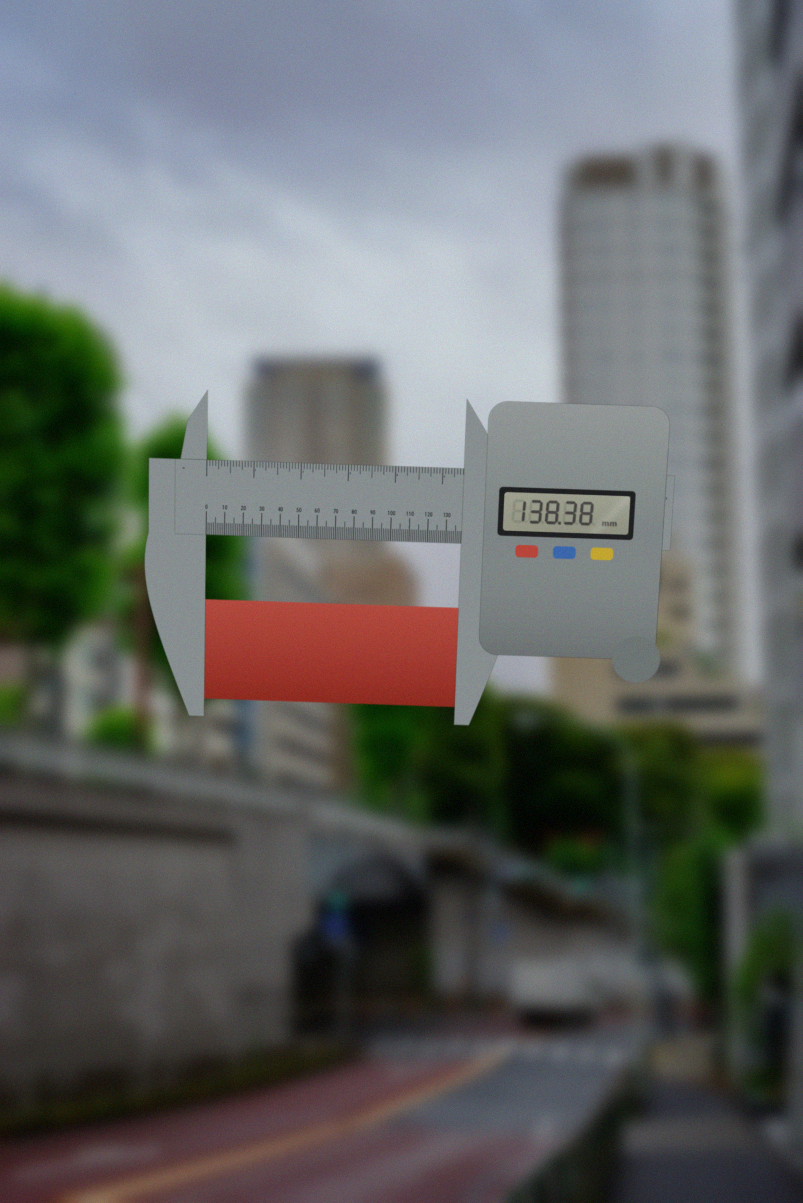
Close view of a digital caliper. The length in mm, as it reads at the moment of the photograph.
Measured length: 138.38 mm
